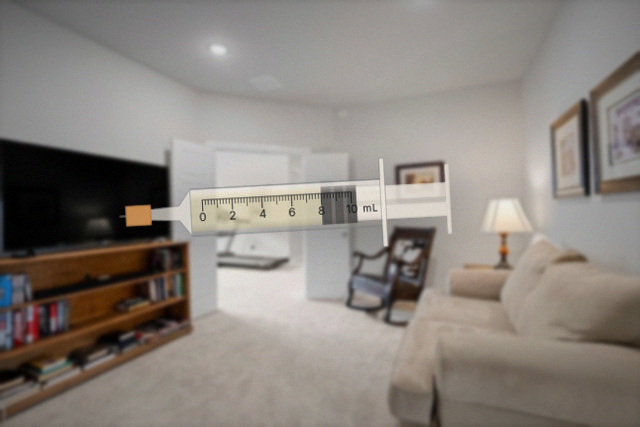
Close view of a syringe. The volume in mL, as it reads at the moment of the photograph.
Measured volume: 8 mL
